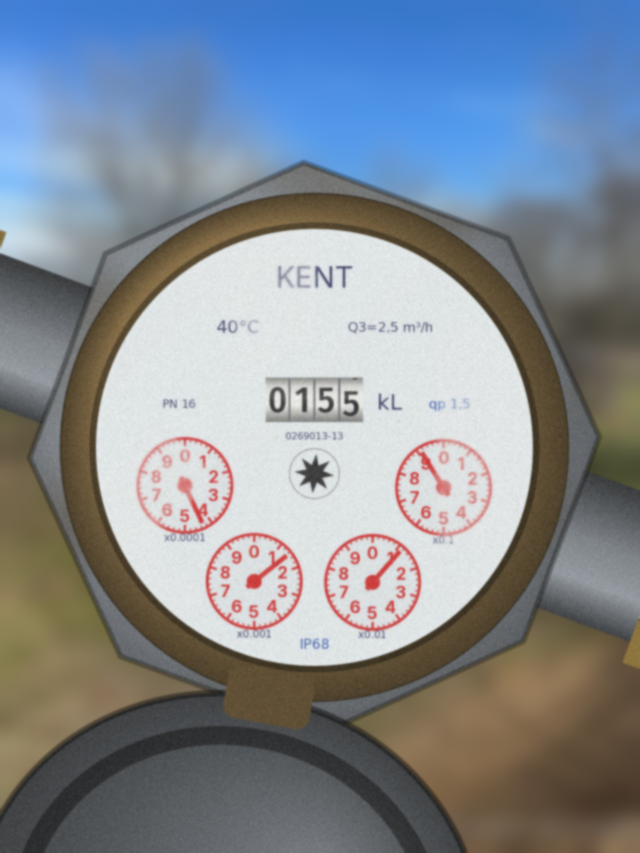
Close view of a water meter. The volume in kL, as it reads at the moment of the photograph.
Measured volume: 154.9114 kL
